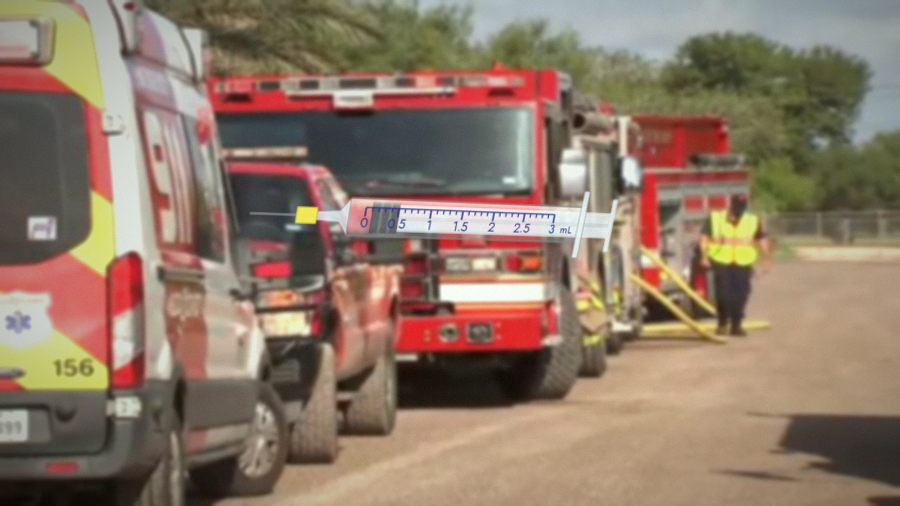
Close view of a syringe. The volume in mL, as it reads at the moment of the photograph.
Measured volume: 0.1 mL
